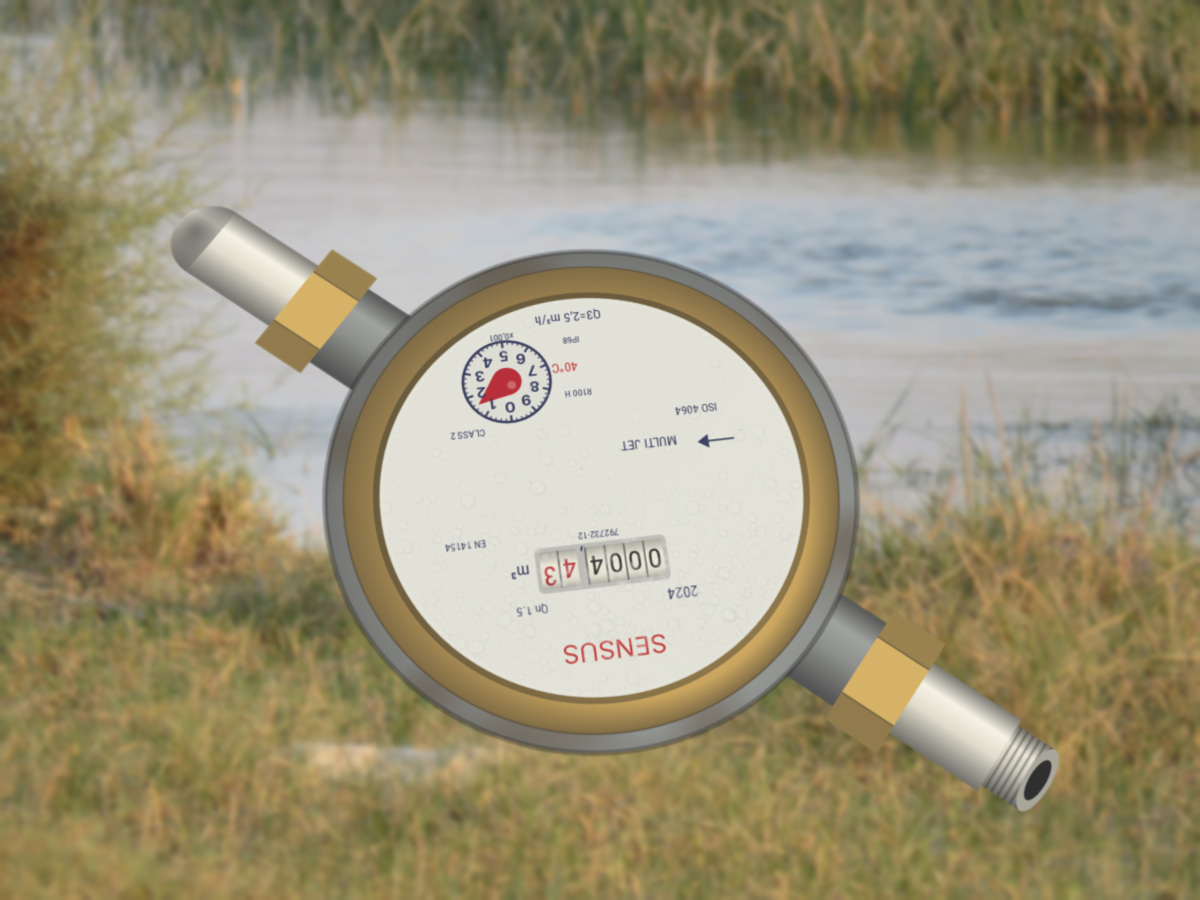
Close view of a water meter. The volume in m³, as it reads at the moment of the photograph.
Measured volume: 4.431 m³
